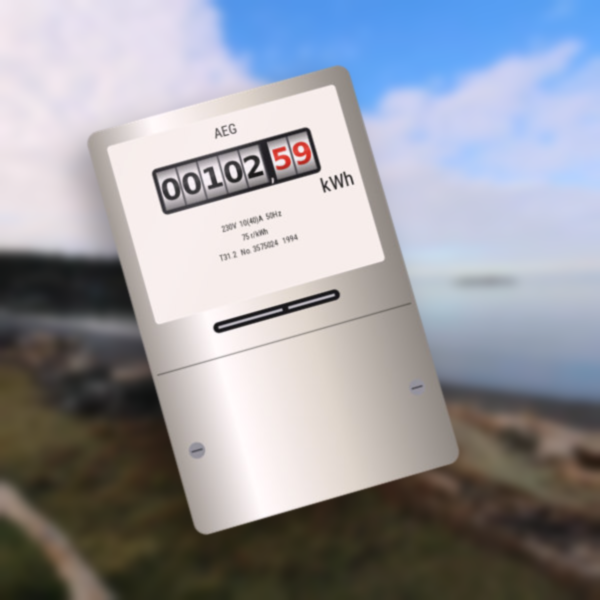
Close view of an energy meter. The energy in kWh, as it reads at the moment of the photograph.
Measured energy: 102.59 kWh
